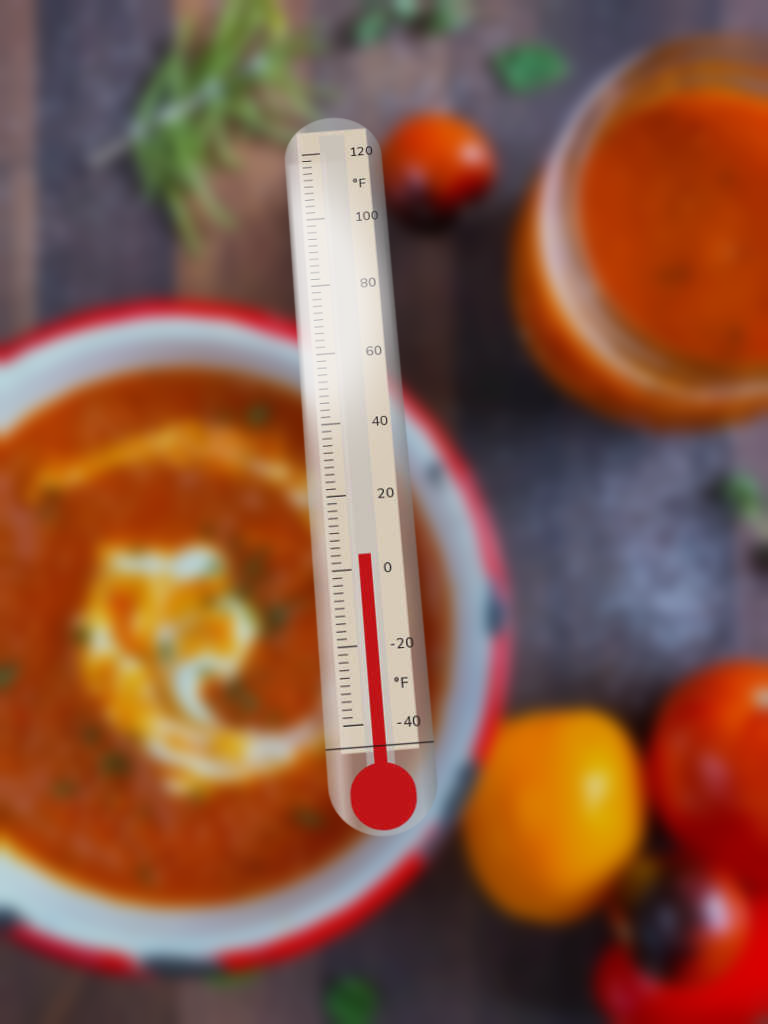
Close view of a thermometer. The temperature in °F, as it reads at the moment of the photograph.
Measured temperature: 4 °F
